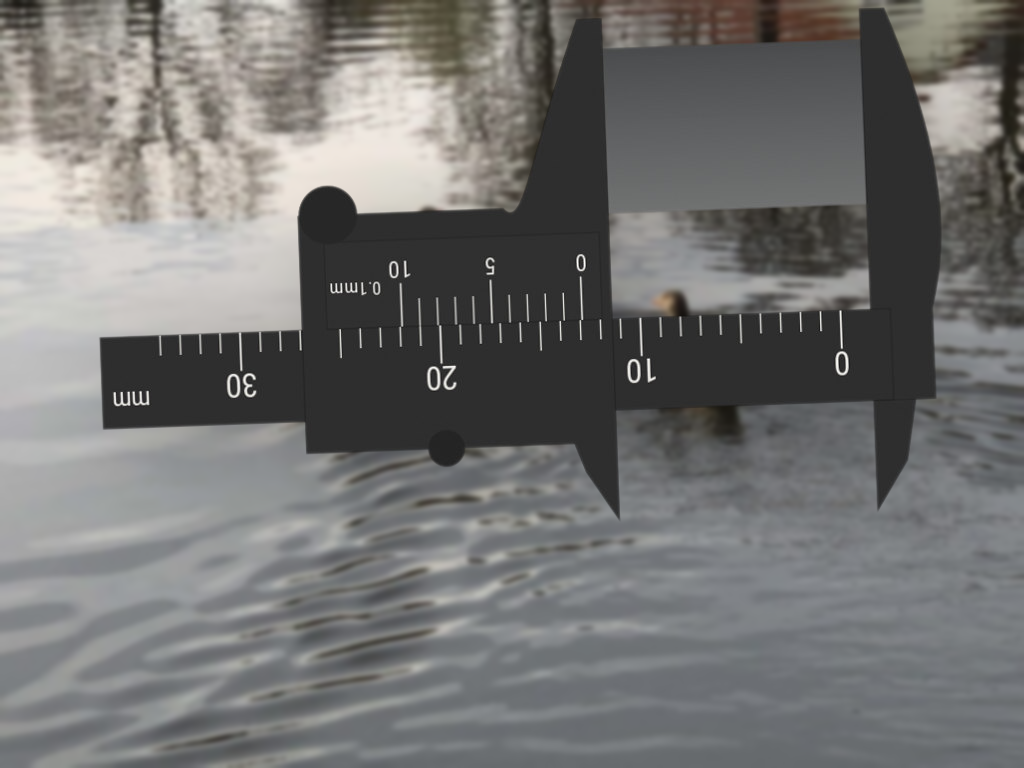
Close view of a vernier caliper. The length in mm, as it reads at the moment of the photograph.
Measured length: 12.9 mm
